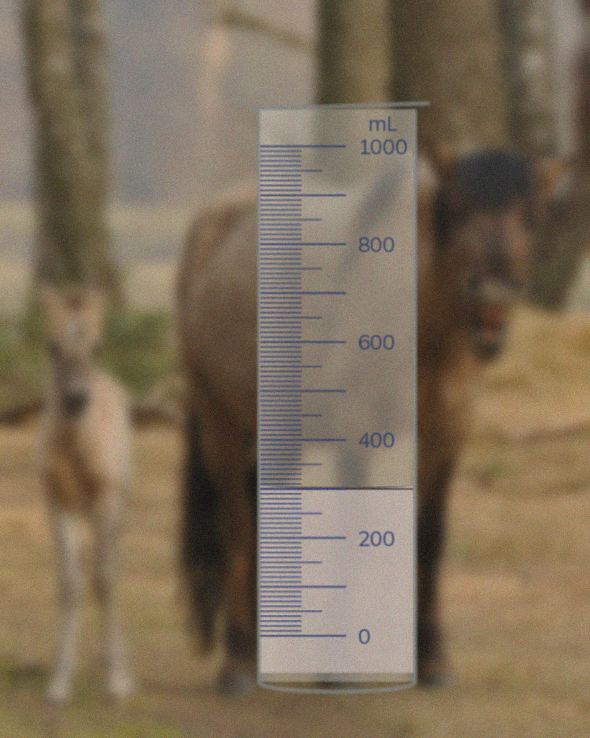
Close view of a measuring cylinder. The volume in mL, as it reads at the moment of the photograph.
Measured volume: 300 mL
